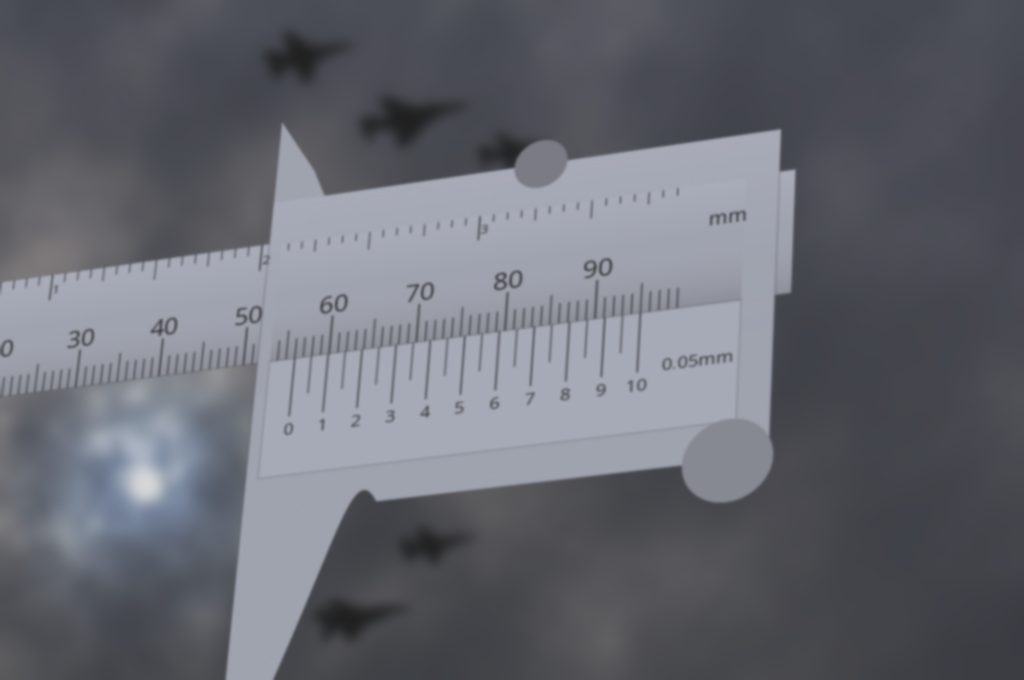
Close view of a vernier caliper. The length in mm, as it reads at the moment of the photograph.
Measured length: 56.0 mm
